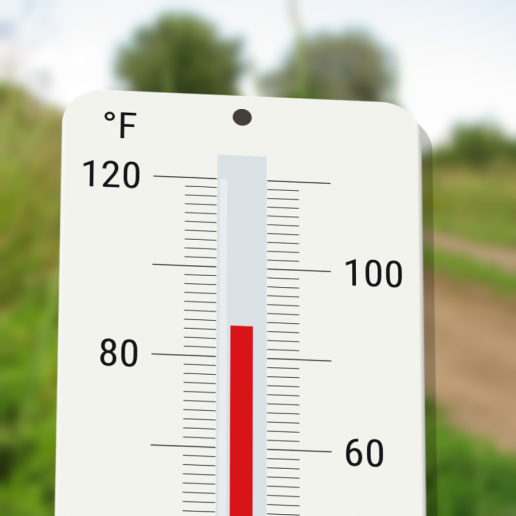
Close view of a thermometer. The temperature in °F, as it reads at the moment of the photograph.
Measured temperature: 87 °F
